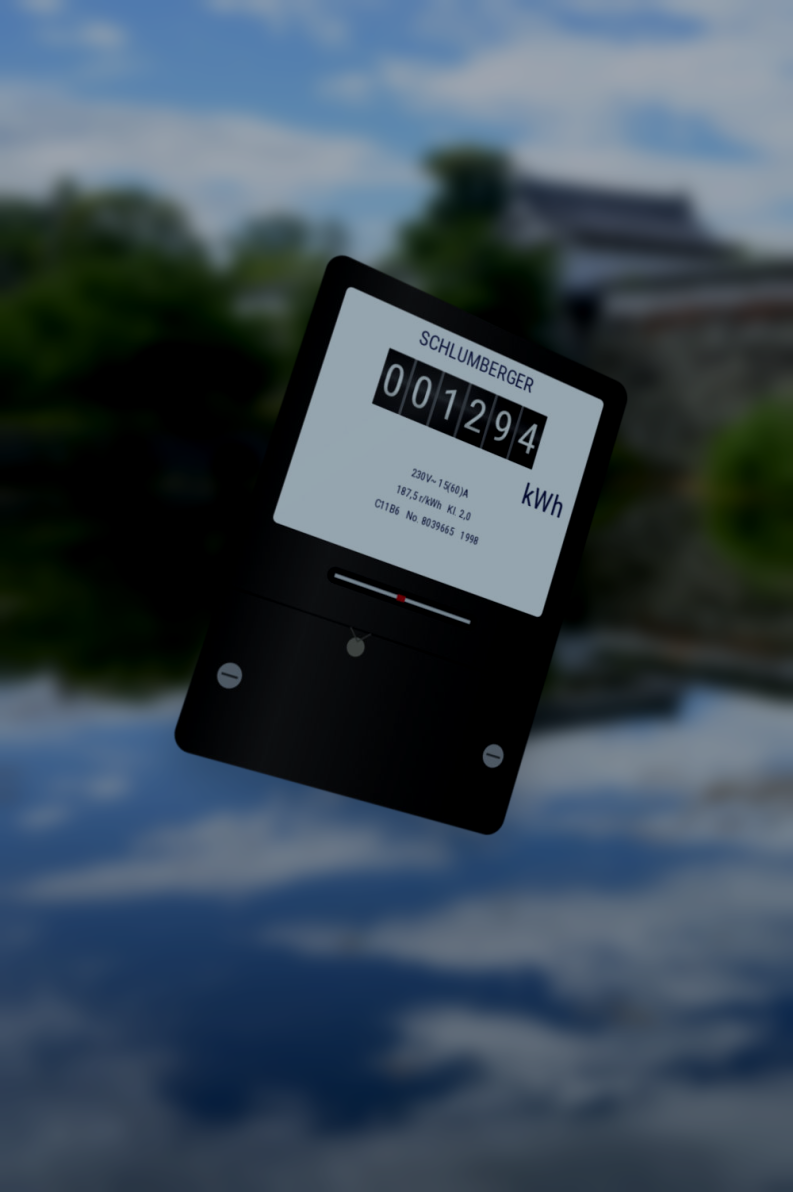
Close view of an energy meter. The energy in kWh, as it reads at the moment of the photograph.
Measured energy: 1294 kWh
